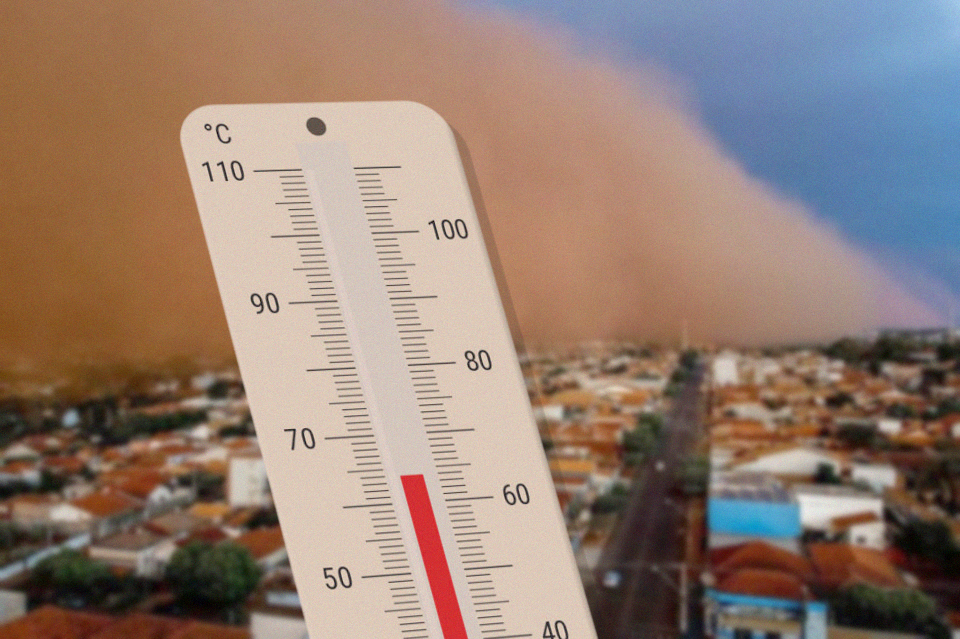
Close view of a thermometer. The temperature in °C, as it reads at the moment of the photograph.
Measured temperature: 64 °C
